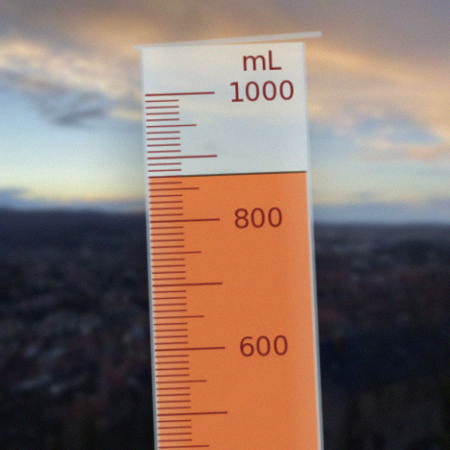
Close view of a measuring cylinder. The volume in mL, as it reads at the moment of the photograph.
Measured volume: 870 mL
